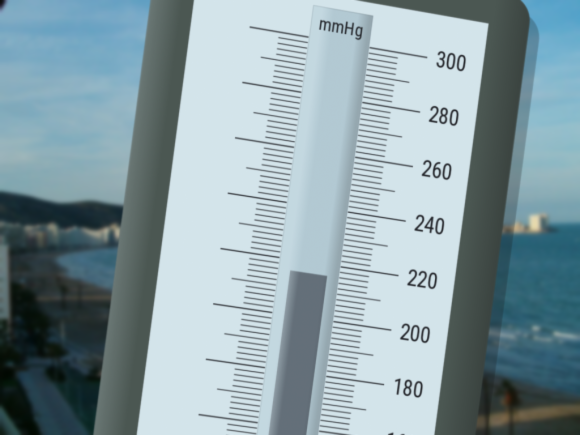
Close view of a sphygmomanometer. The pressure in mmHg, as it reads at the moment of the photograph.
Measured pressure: 216 mmHg
